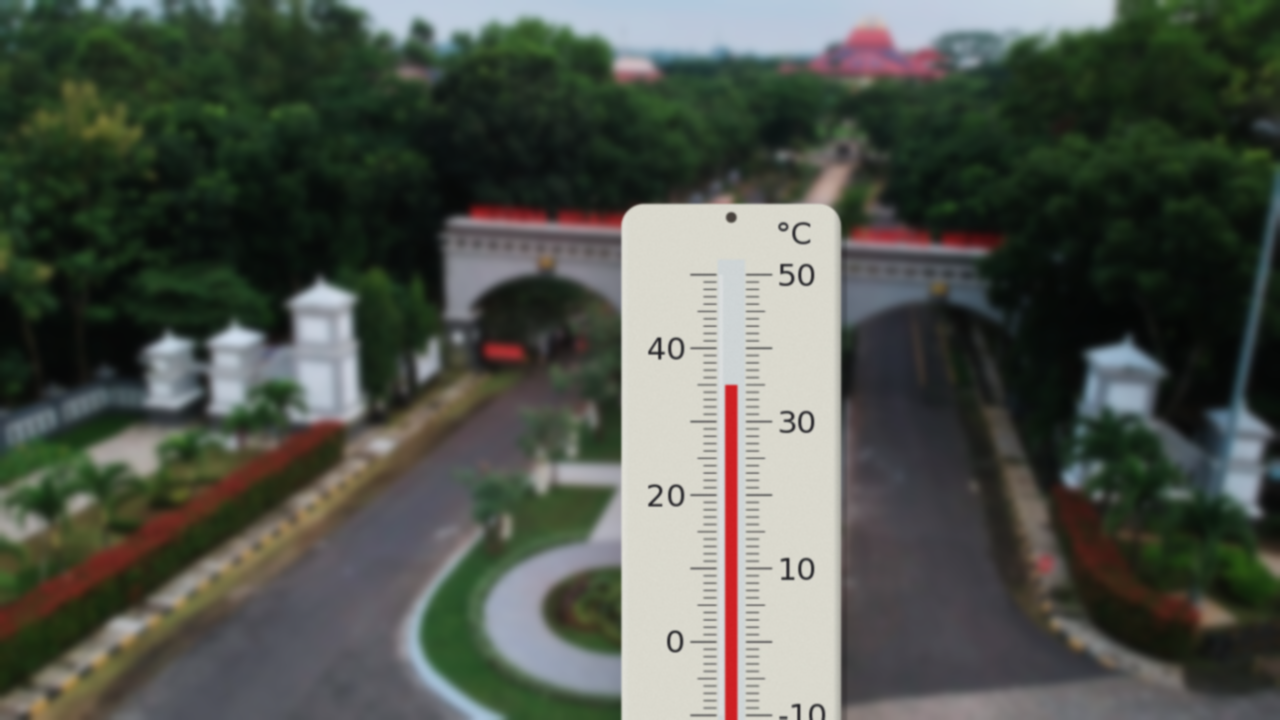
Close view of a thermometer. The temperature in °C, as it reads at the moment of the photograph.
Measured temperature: 35 °C
